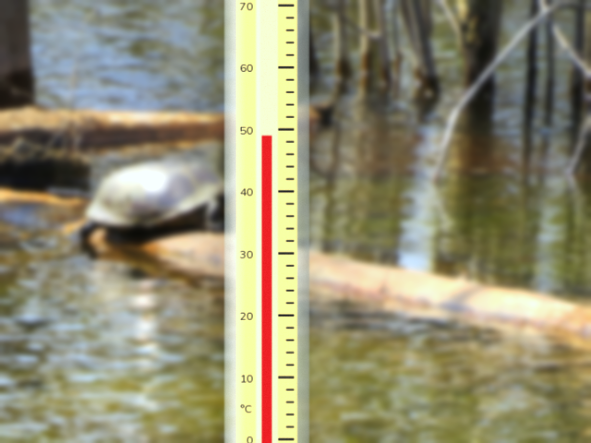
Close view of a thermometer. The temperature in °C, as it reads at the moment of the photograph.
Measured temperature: 49 °C
